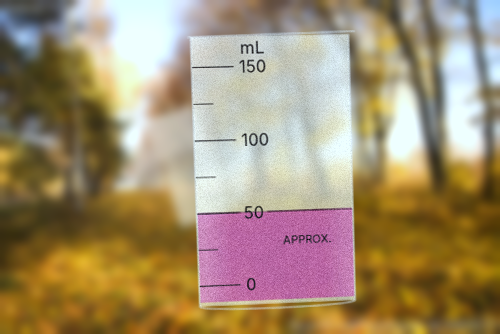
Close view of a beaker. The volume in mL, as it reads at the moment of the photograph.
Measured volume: 50 mL
